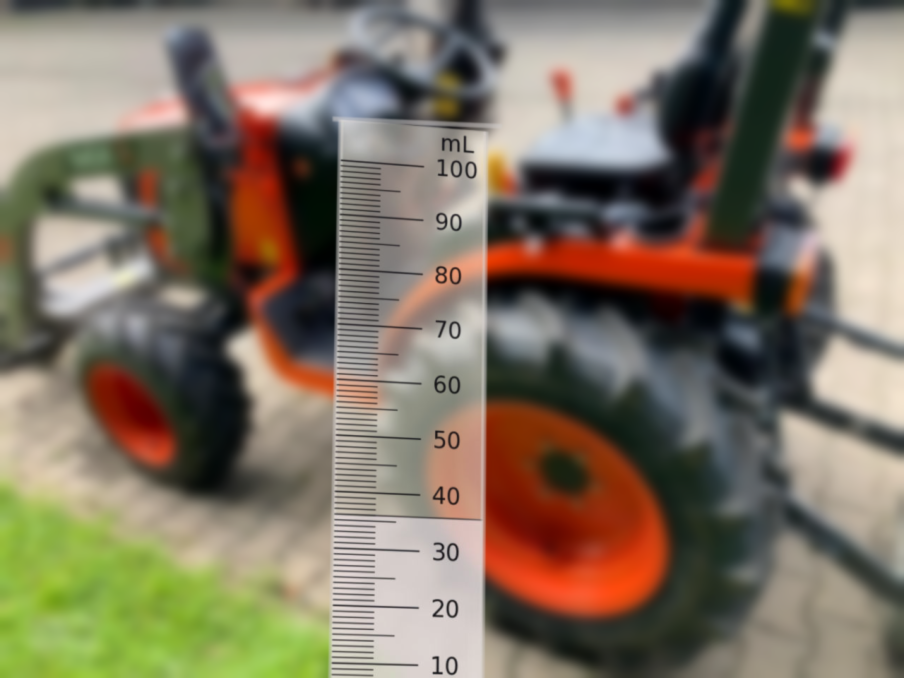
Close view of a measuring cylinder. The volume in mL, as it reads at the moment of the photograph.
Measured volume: 36 mL
